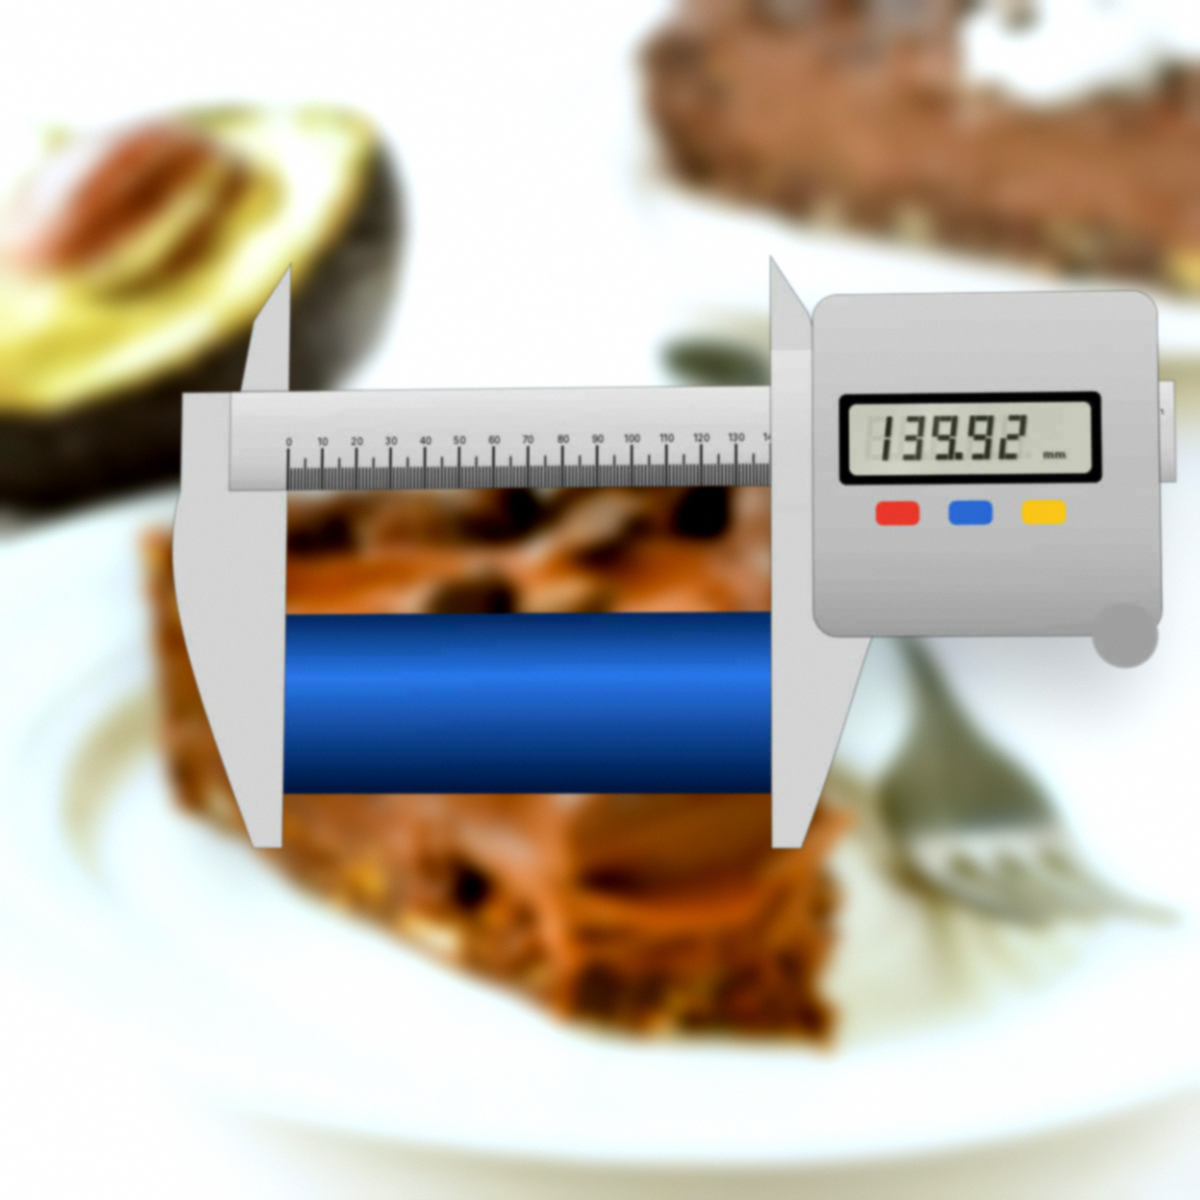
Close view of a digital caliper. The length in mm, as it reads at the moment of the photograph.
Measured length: 139.92 mm
